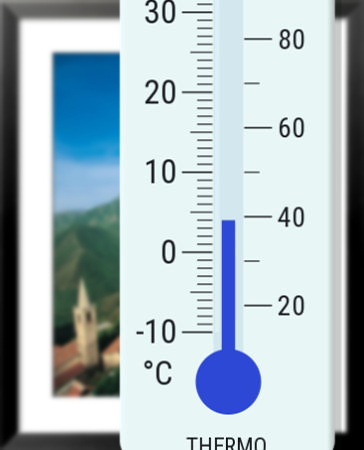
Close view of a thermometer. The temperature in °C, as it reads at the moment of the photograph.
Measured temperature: 4 °C
